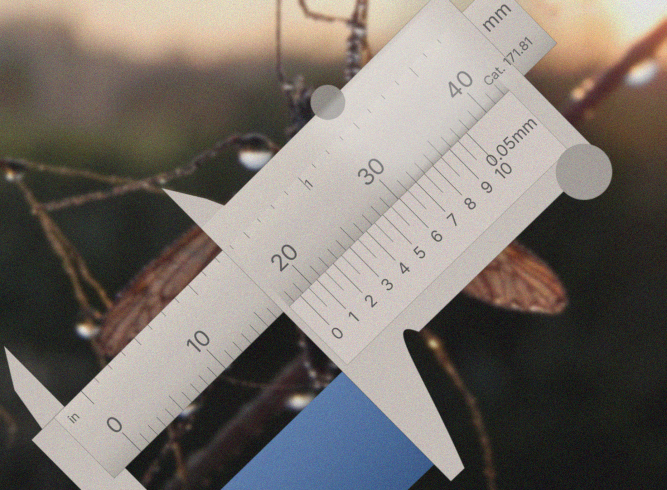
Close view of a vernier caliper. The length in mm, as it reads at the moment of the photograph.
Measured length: 18.7 mm
